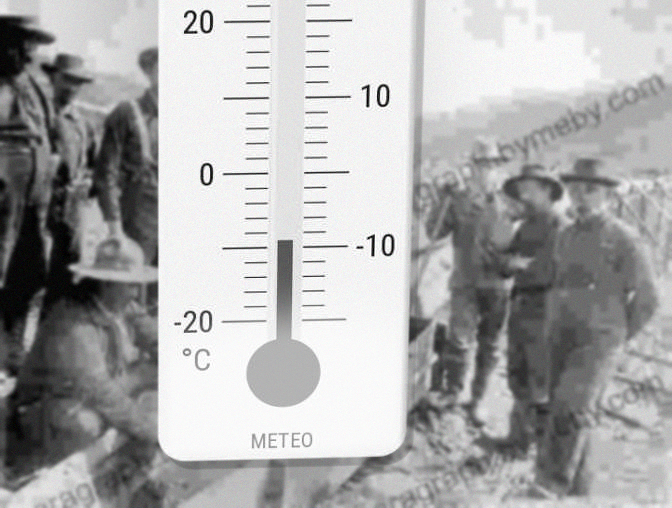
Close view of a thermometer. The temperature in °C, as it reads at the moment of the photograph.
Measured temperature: -9 °C
